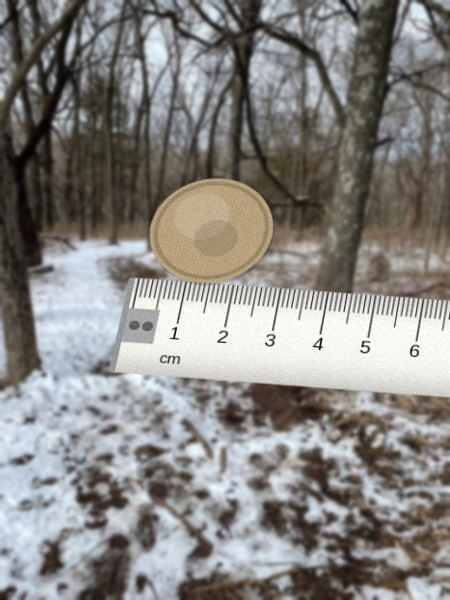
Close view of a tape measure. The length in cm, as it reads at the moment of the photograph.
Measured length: 2.6 cm
